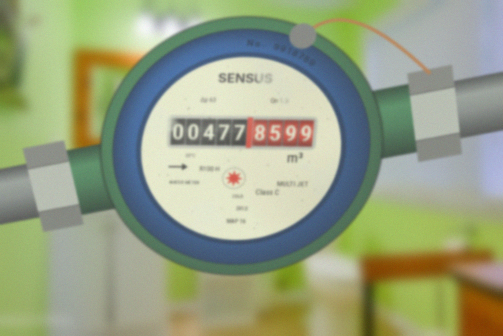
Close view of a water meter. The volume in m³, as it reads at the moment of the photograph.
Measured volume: 477.8599 m³
